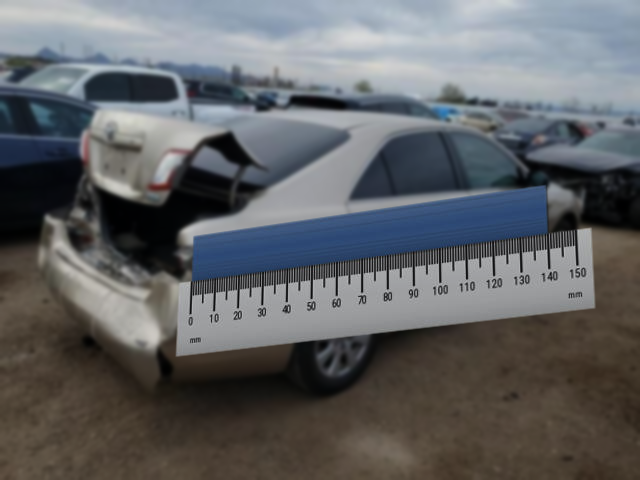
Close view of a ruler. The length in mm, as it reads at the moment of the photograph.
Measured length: 140 mm
